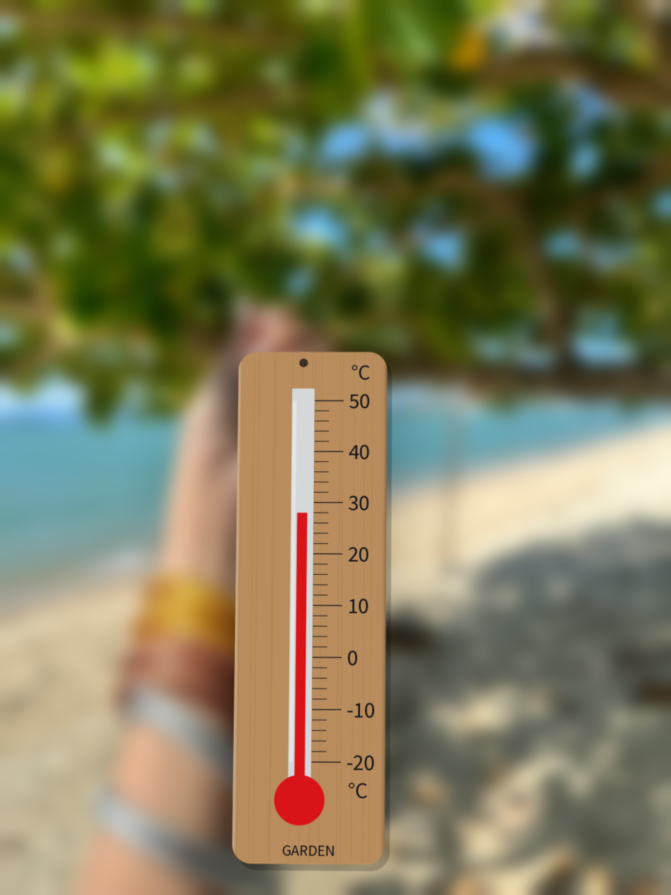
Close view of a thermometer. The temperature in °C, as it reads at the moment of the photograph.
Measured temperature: 28 °C
